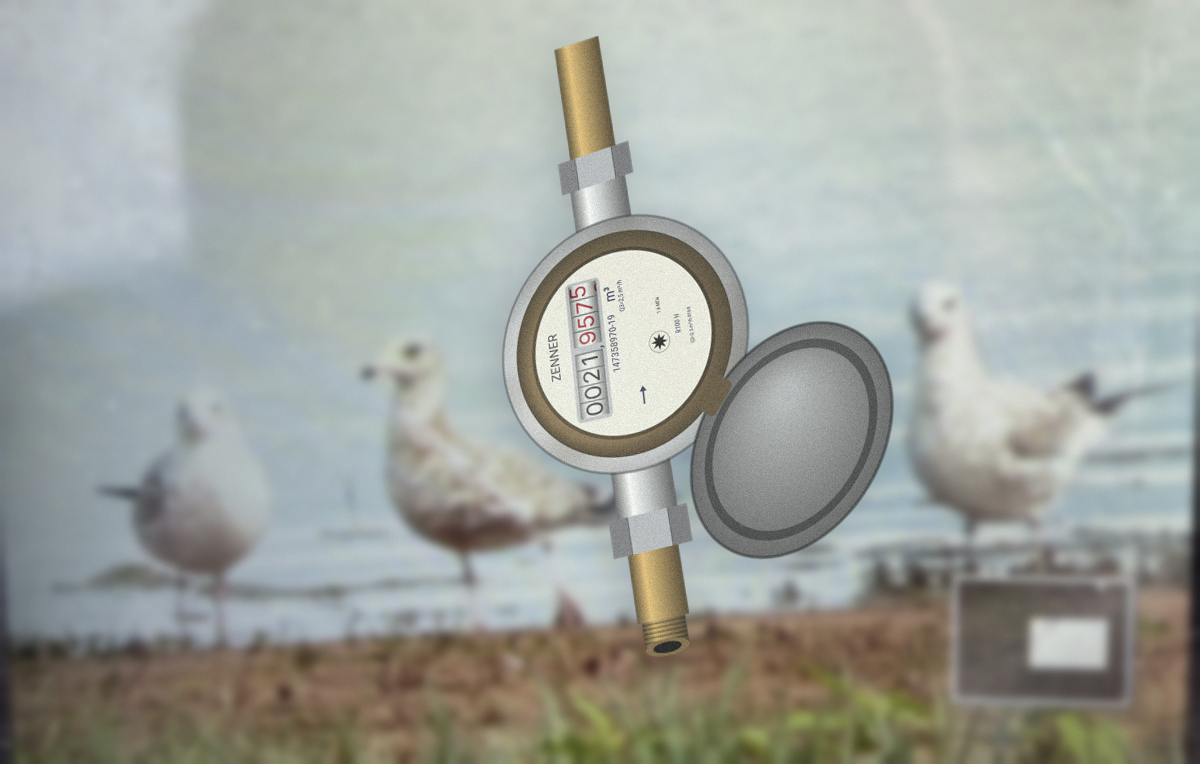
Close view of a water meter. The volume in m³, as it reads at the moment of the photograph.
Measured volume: 21.9575 m³
